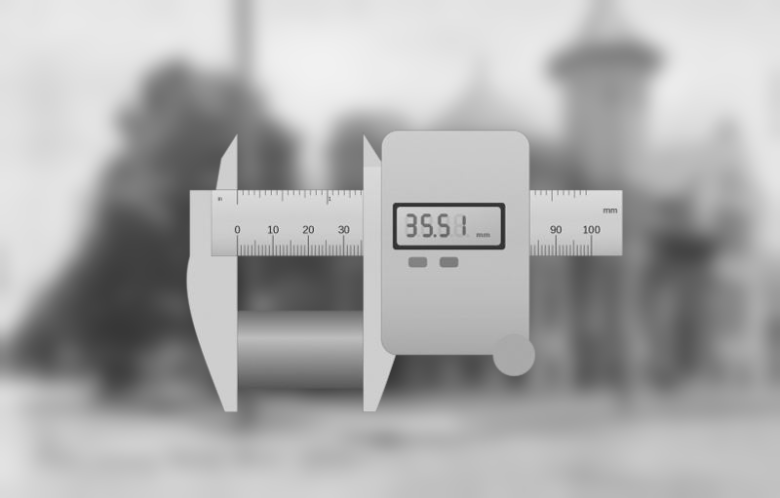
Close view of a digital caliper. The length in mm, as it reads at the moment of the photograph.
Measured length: 35.51 mm
